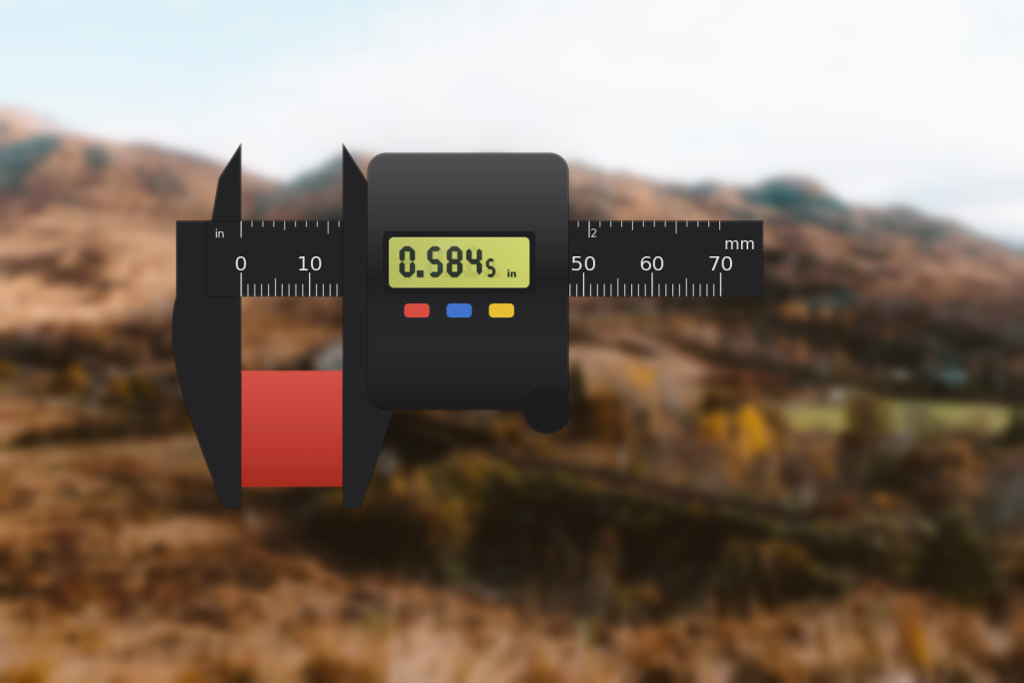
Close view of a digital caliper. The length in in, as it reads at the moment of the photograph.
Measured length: 0.5845 in
